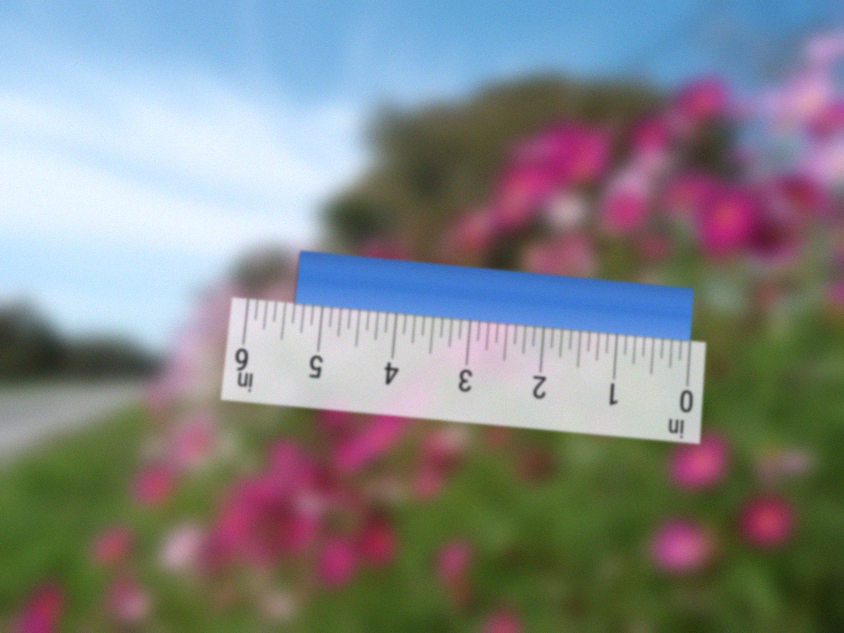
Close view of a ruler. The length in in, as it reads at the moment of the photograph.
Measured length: 5.375 in
